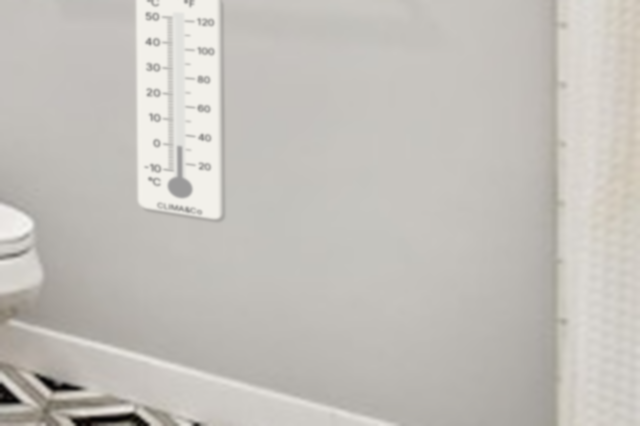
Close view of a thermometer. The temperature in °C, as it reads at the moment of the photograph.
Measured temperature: 0 °C
